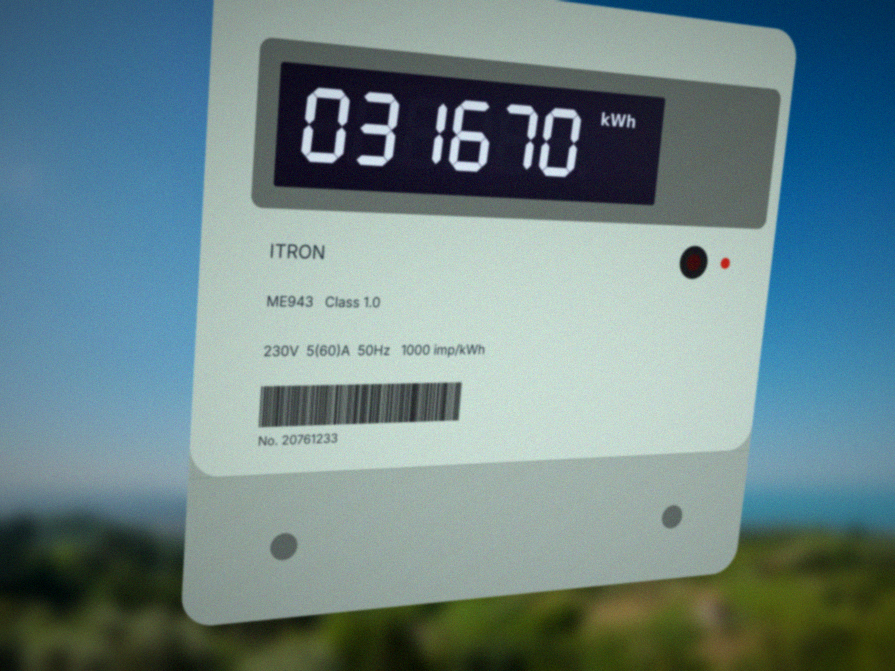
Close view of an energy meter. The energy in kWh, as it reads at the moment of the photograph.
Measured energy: 31670 kWh
